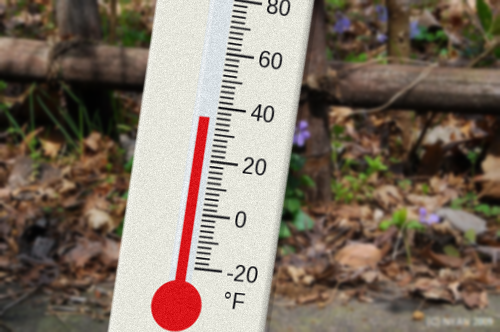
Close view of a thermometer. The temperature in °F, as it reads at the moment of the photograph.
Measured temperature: 36 °F
